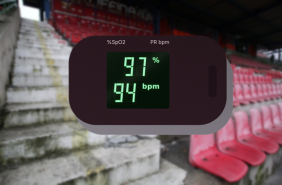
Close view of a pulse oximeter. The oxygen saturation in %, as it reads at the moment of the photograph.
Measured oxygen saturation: 97 %
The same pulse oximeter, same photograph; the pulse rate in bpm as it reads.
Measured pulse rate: 94 bpm
